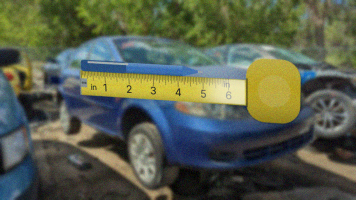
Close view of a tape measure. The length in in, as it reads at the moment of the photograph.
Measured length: 5 in
